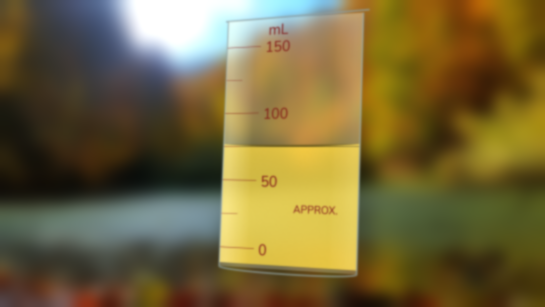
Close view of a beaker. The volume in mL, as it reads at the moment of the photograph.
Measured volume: 75 mL
